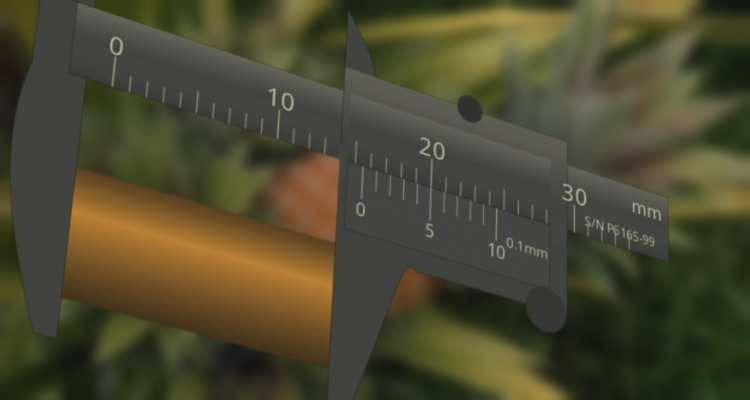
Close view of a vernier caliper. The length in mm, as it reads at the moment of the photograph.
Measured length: 15.5 mm
